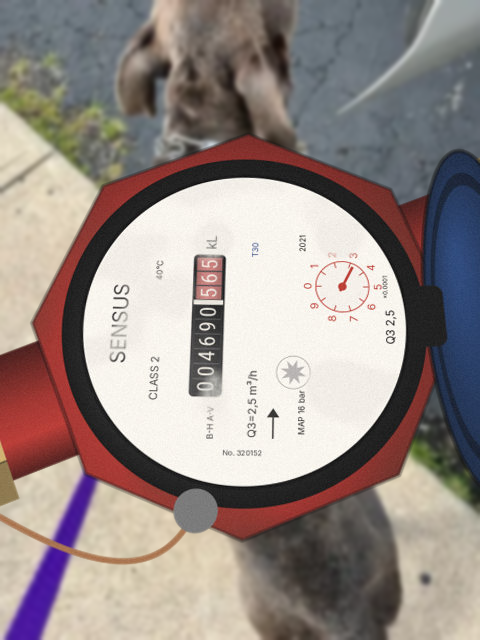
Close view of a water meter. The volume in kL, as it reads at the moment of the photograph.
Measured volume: 4690.5653 kL
